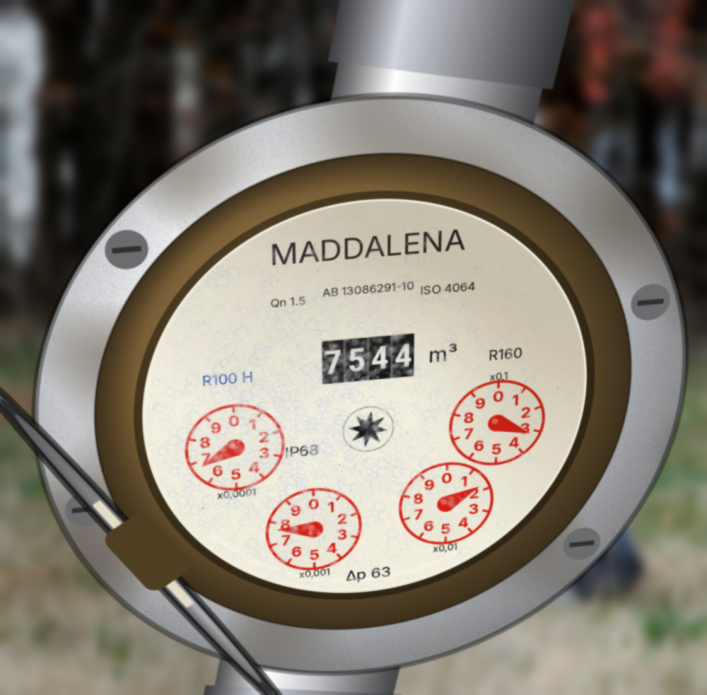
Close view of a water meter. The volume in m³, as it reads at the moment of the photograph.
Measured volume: 7544.3176 m³
